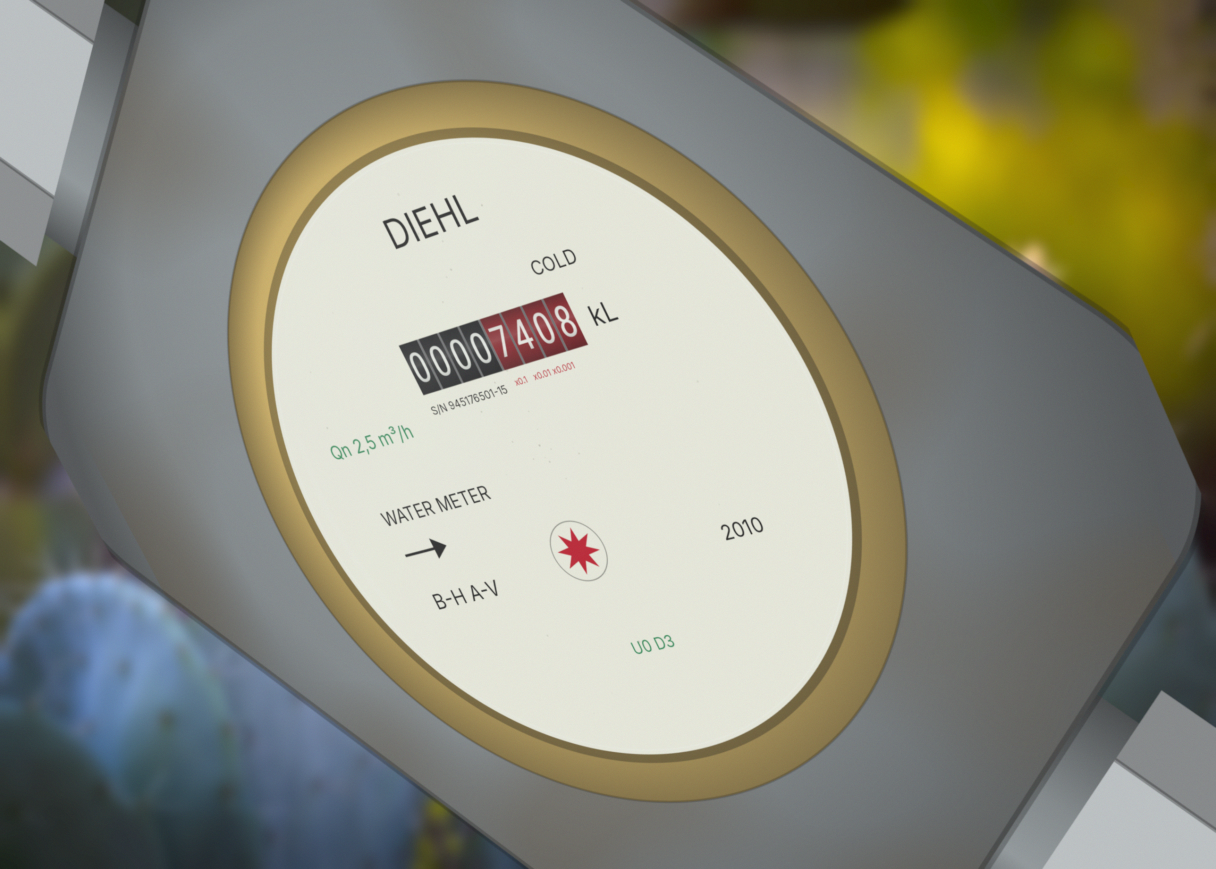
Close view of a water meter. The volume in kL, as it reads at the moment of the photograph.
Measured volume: 0.7408 kL
